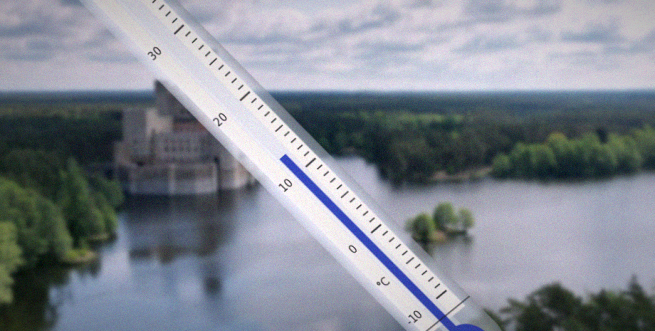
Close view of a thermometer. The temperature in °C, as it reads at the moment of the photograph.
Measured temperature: 12.5 °C
